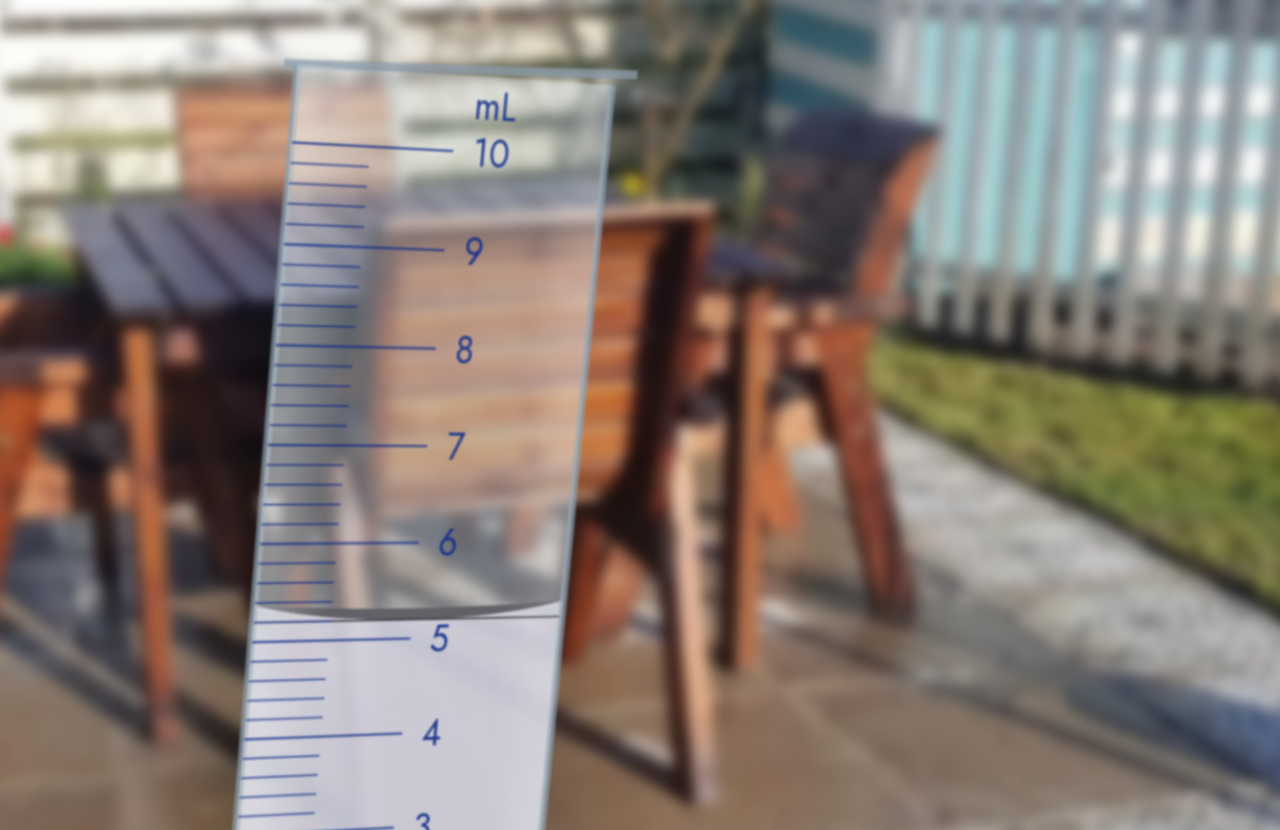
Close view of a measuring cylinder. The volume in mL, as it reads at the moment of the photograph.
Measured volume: 5.2 mL
